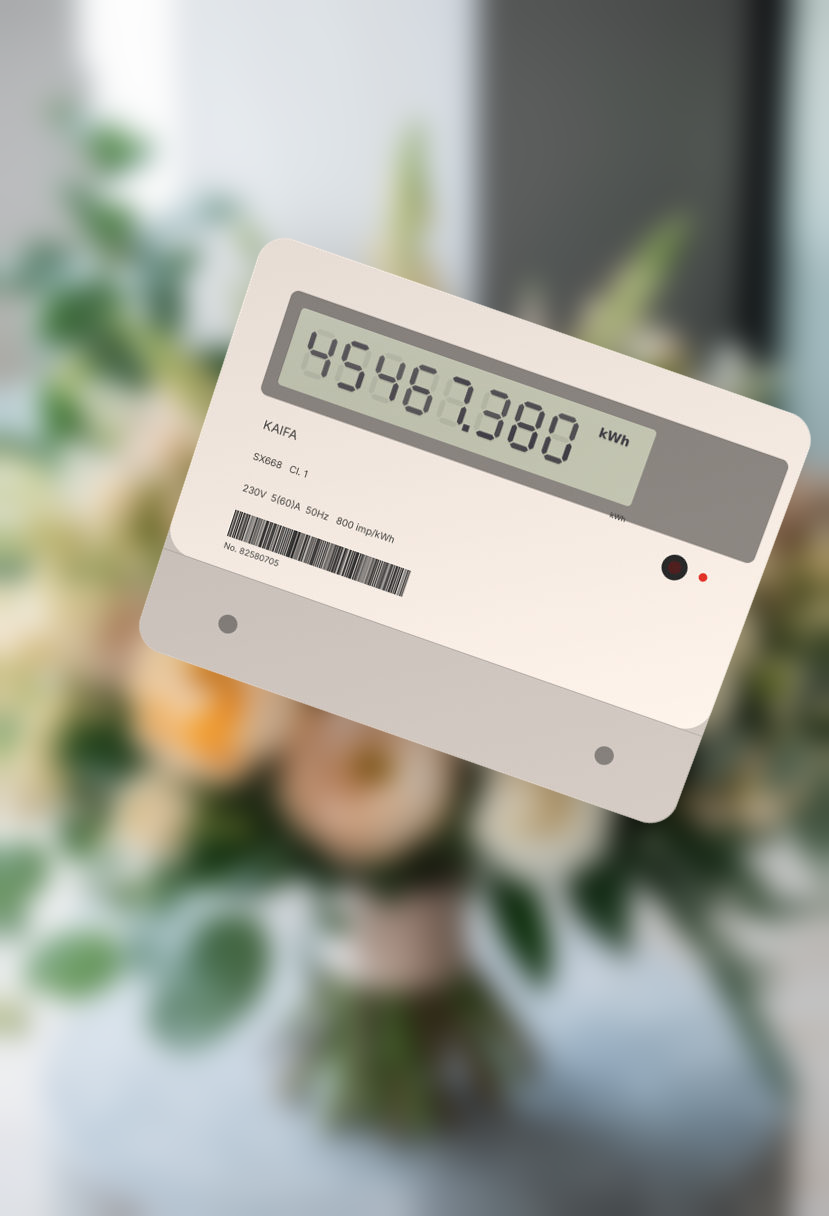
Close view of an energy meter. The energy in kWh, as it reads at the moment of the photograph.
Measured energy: 45467.380 kWh
